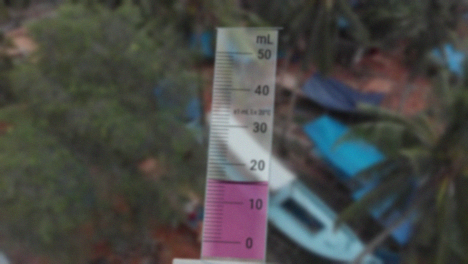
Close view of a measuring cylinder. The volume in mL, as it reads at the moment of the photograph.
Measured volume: 15 mL
